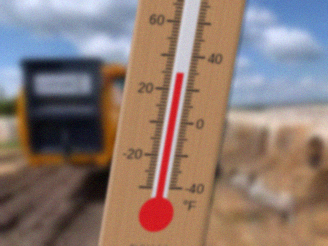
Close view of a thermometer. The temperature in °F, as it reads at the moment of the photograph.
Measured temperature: 30 °F
